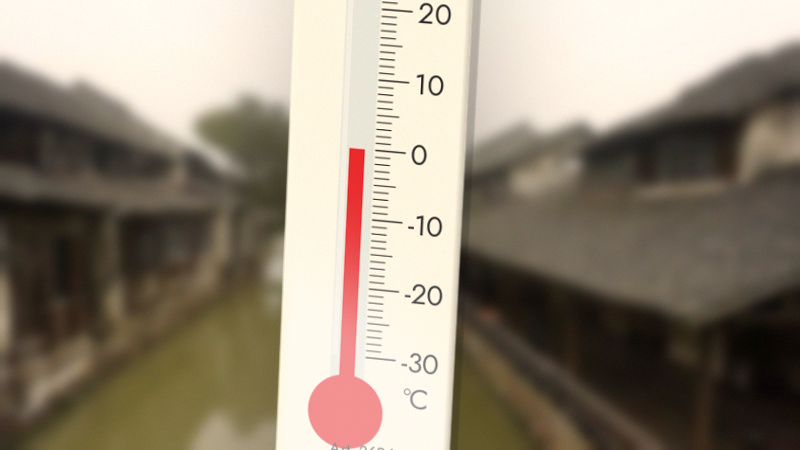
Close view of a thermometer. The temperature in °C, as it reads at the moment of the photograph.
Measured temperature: 0 °C
